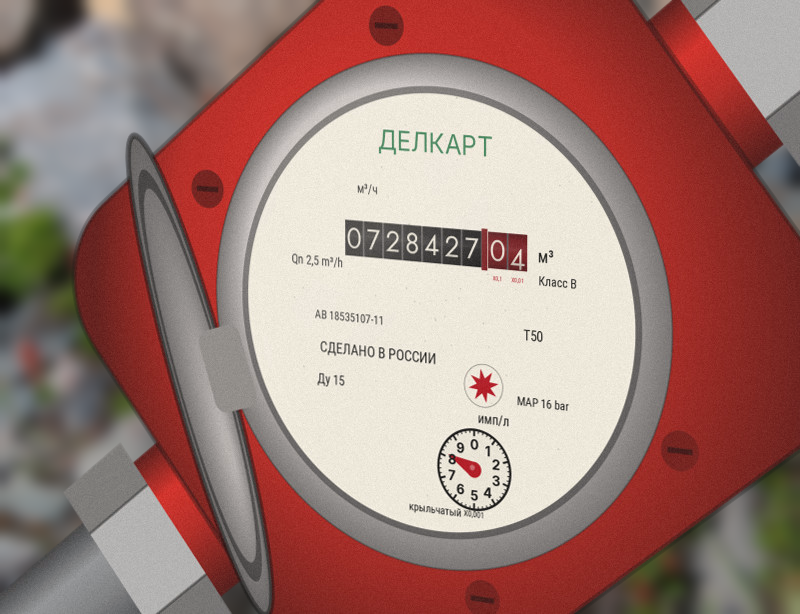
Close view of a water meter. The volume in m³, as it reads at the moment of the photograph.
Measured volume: 728427.038 m³
